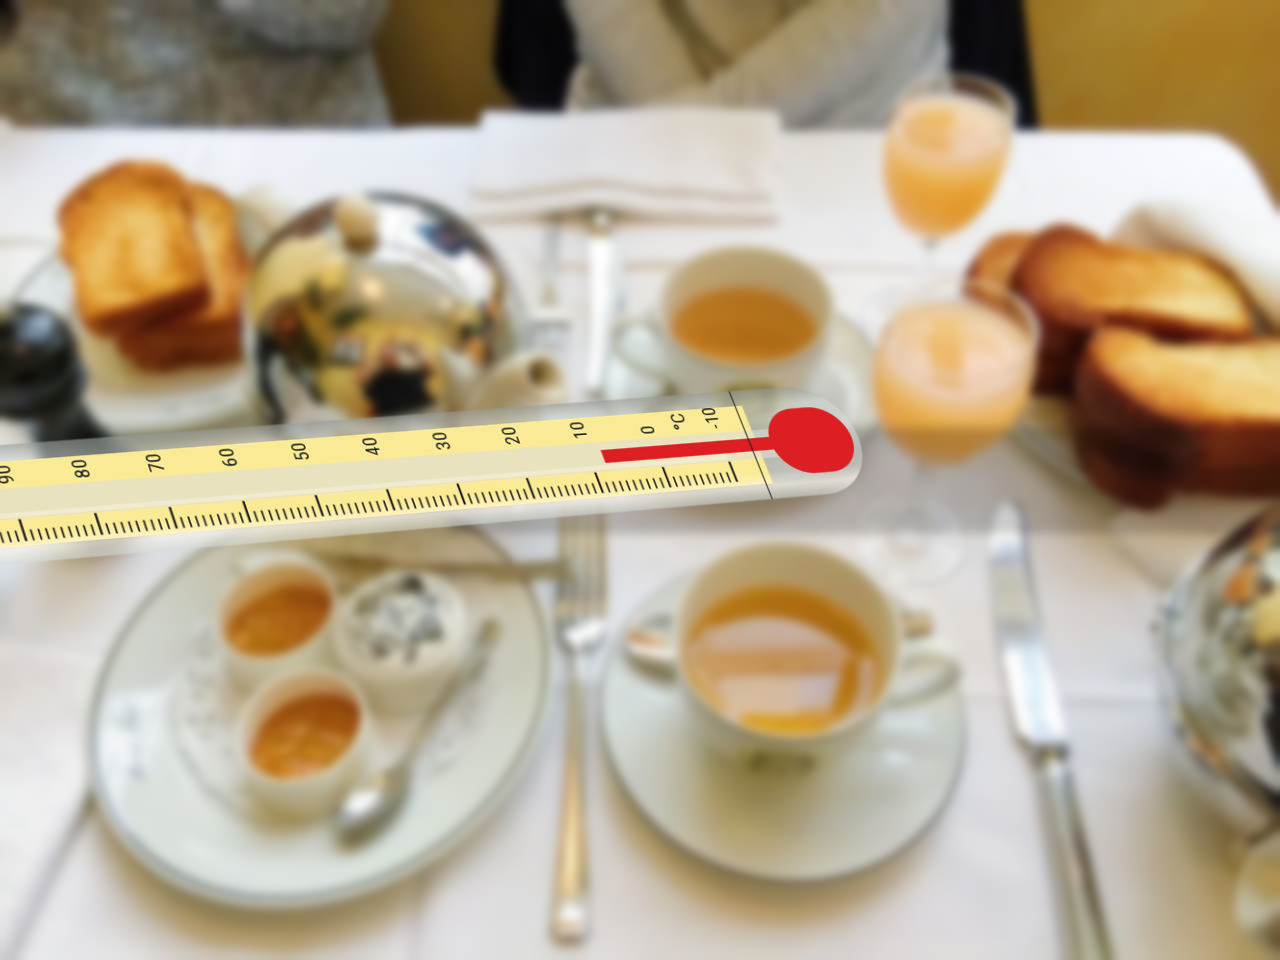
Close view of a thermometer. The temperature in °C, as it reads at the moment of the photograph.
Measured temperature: 8 °C
